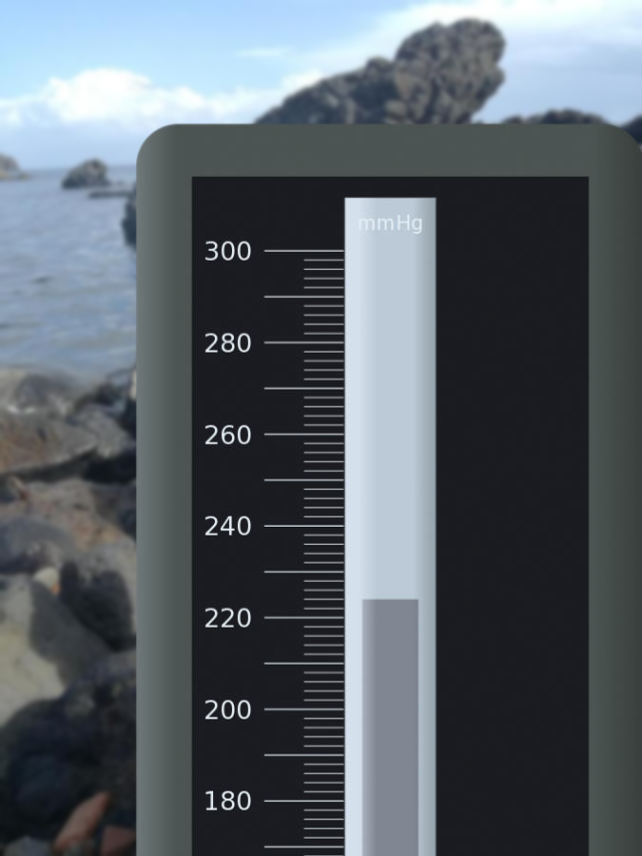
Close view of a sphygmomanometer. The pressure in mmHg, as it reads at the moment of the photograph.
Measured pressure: 224 mmHg
